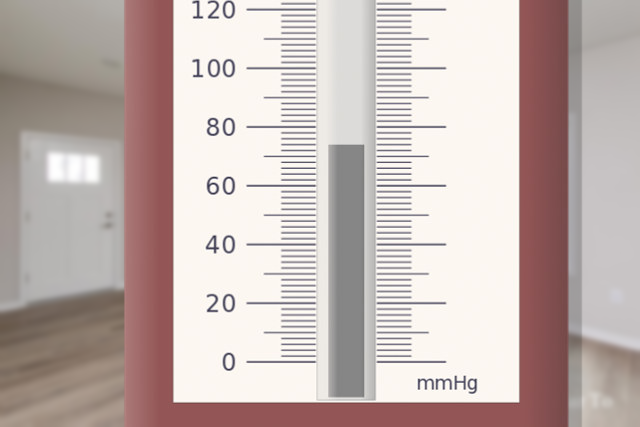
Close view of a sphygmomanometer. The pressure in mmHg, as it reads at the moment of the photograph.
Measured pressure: 74 mmHg
